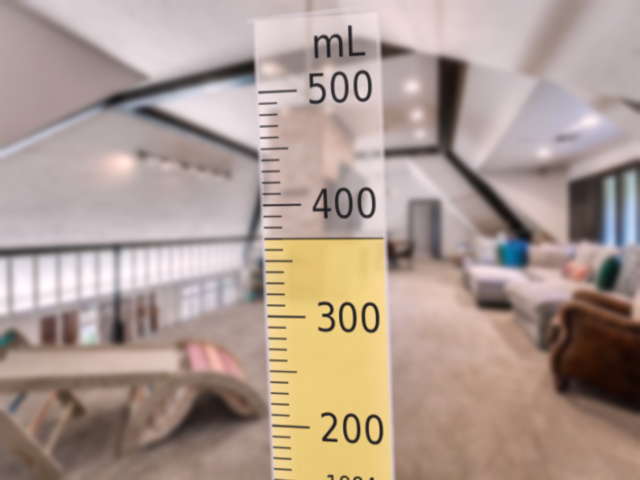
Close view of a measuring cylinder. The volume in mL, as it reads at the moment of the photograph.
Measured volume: 370 mL
